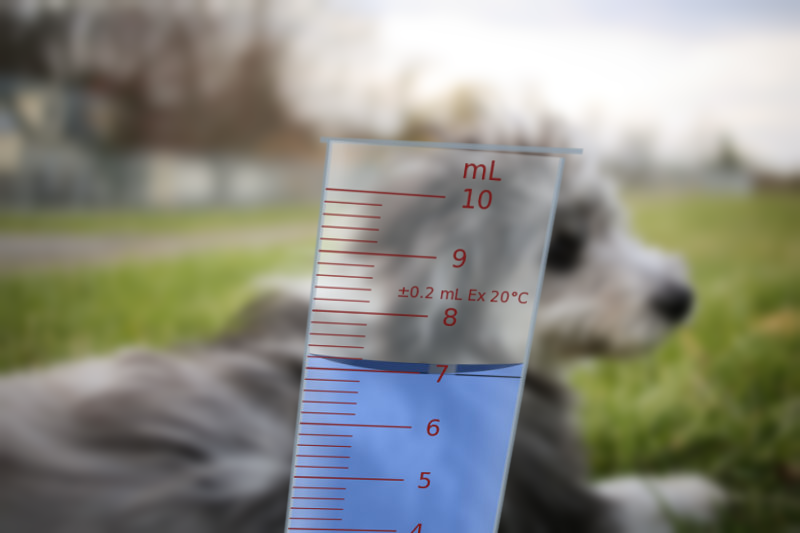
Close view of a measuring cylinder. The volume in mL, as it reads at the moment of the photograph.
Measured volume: 7 mL
